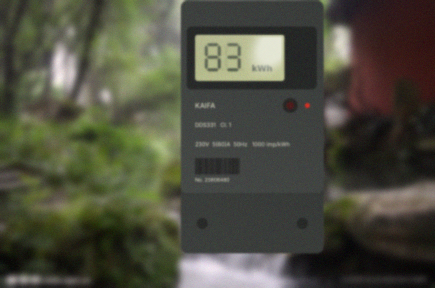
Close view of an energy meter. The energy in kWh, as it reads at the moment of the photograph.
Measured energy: 83 kWh
